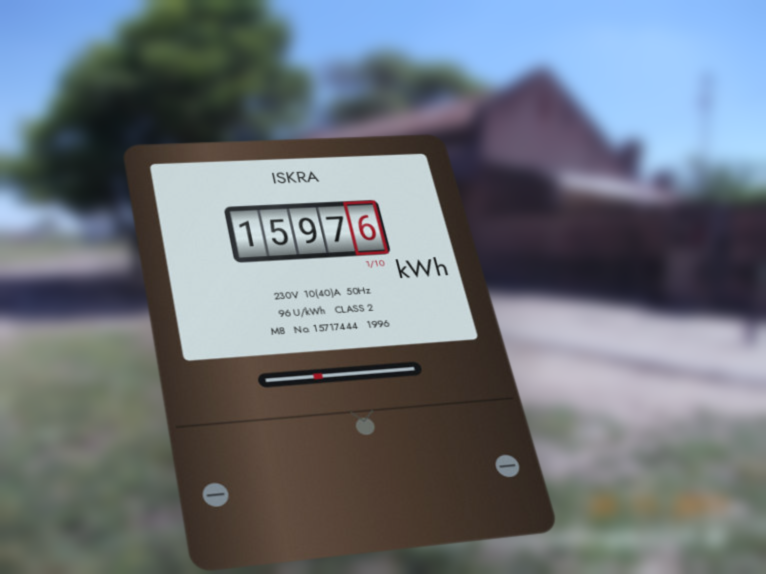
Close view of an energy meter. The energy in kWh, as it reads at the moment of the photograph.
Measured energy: 1597.6 kWh
